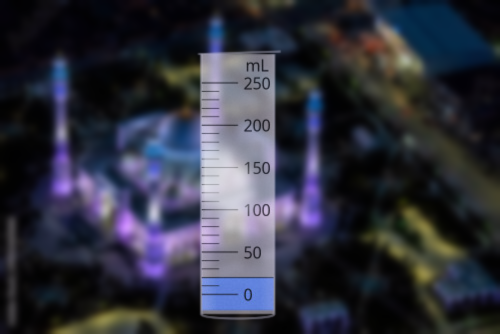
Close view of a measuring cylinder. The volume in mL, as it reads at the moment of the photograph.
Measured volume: 20 mL
